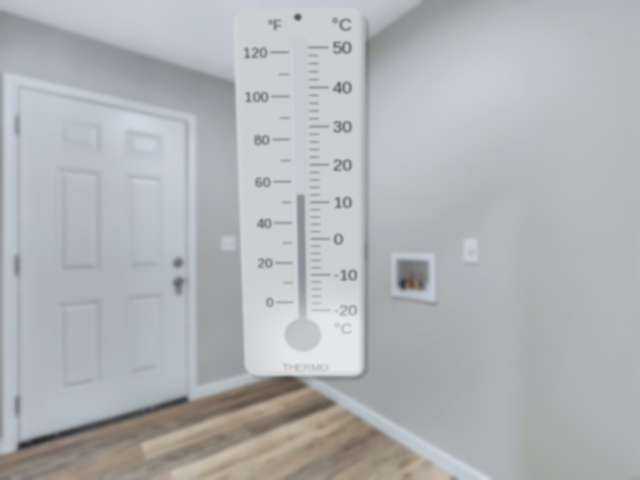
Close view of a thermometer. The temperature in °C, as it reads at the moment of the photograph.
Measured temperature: 12 °C
